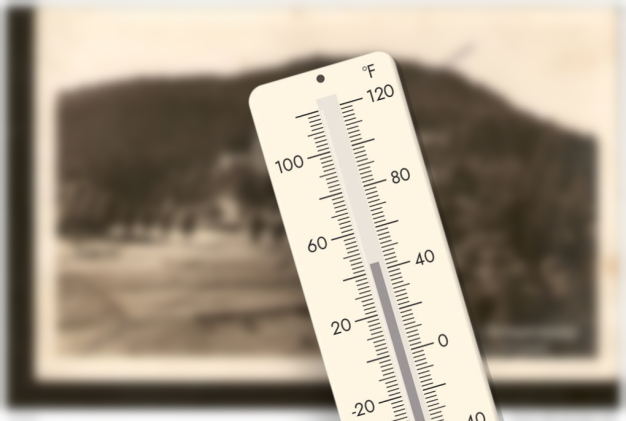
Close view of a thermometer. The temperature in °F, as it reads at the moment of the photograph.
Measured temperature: 44 °F
